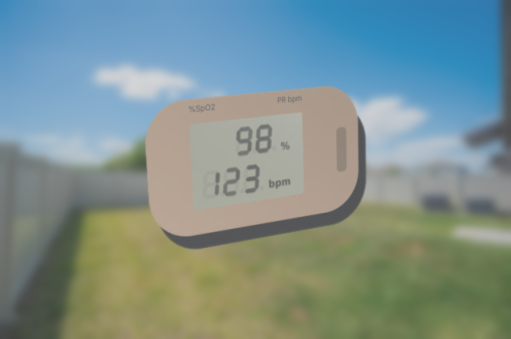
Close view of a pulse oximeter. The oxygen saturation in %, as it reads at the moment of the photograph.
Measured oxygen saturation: 98 %
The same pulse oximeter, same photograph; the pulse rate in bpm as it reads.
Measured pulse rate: 123 bpm
